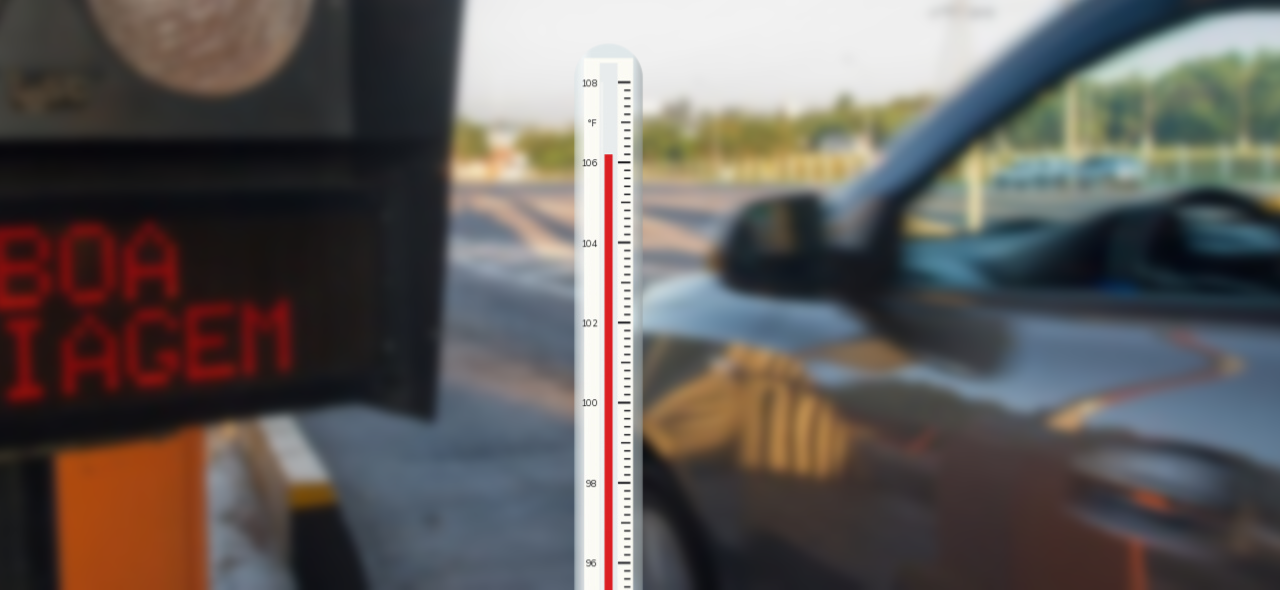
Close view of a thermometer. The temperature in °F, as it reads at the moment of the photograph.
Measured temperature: 106.2 °F
